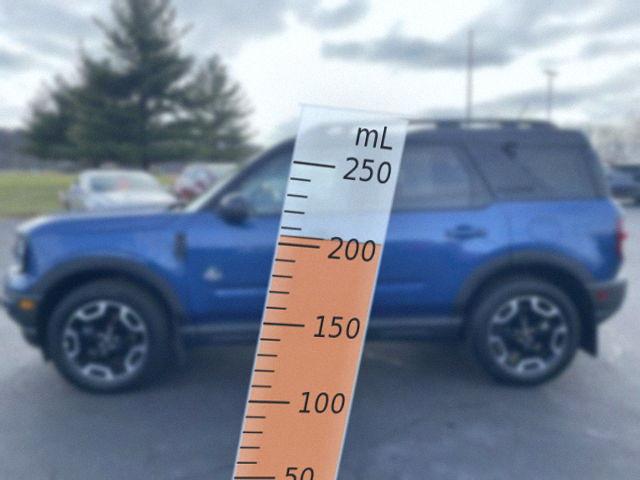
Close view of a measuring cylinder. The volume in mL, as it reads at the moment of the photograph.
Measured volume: 205 mL
